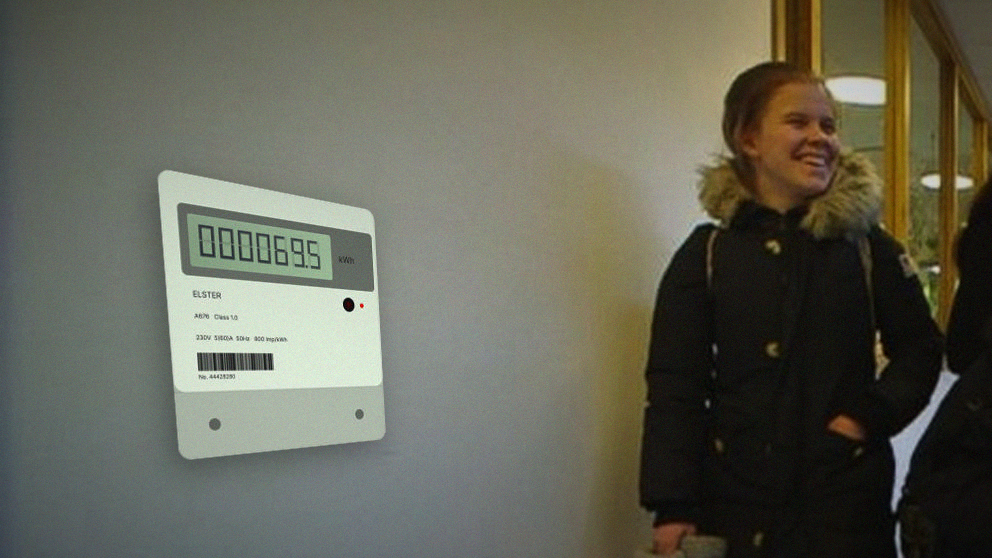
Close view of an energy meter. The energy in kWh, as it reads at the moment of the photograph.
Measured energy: 69.5 kWh
